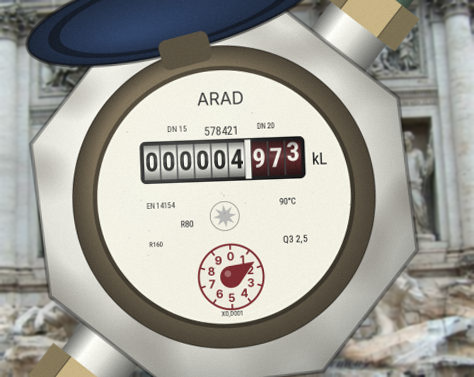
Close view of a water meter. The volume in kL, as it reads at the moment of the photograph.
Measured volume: 4.9731 kL
